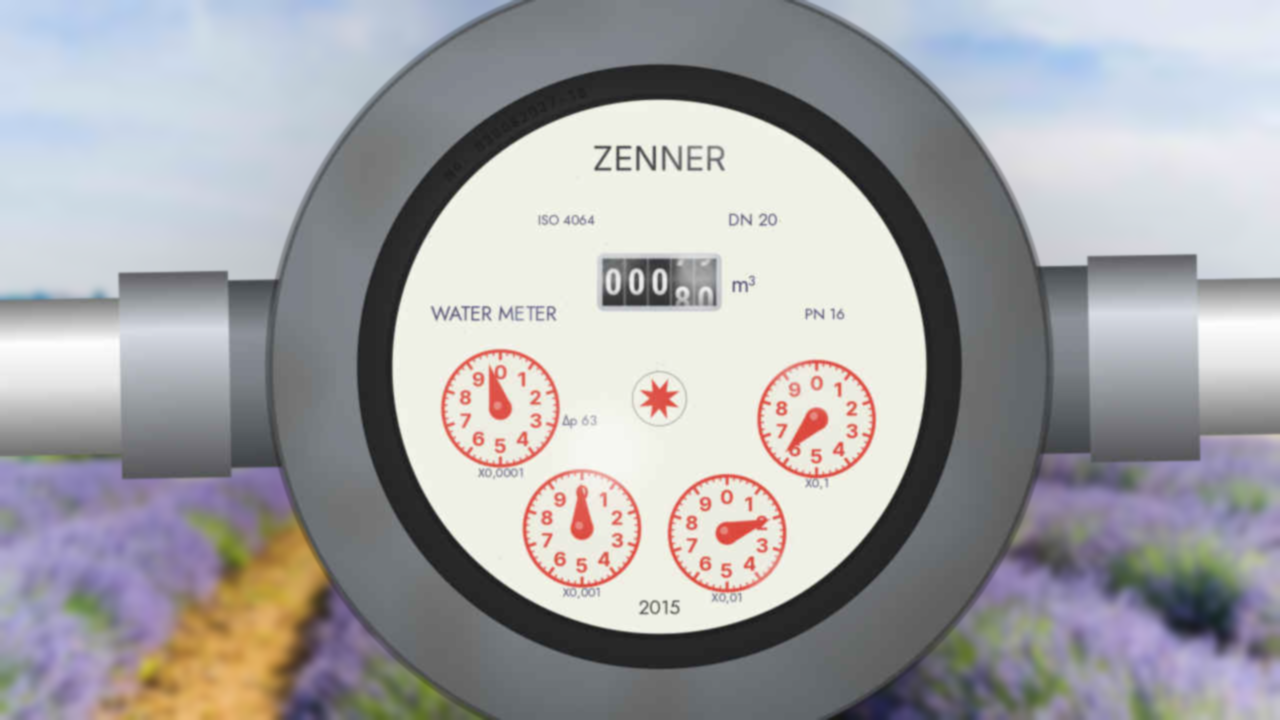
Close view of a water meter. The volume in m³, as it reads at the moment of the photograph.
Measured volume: 79.6199 m³
